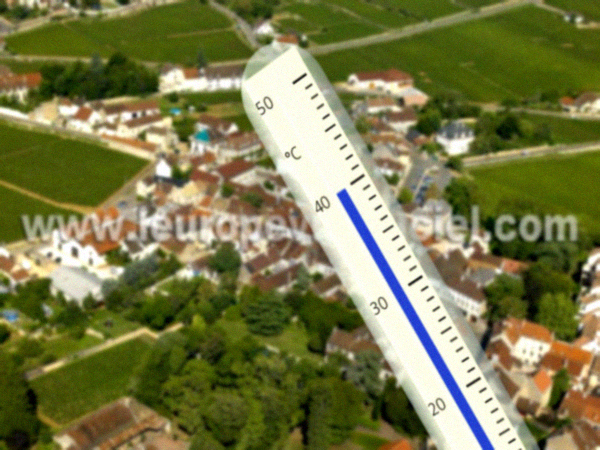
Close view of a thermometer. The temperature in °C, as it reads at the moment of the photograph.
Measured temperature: 40 °C
